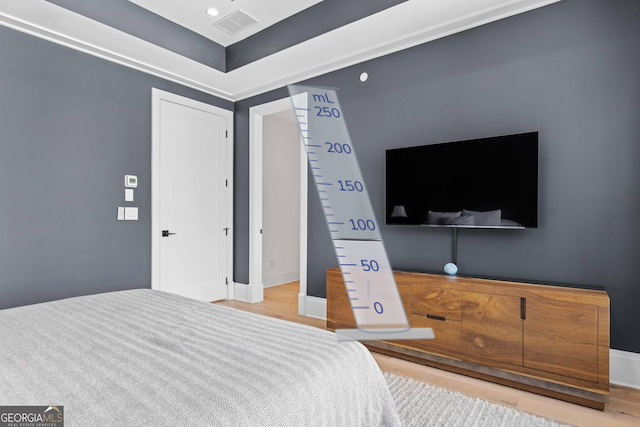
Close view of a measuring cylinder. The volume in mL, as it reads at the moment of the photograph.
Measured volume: 80 mL
